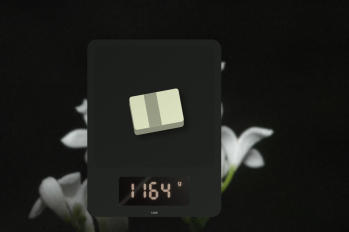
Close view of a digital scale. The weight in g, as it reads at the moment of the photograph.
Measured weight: 1164 g
